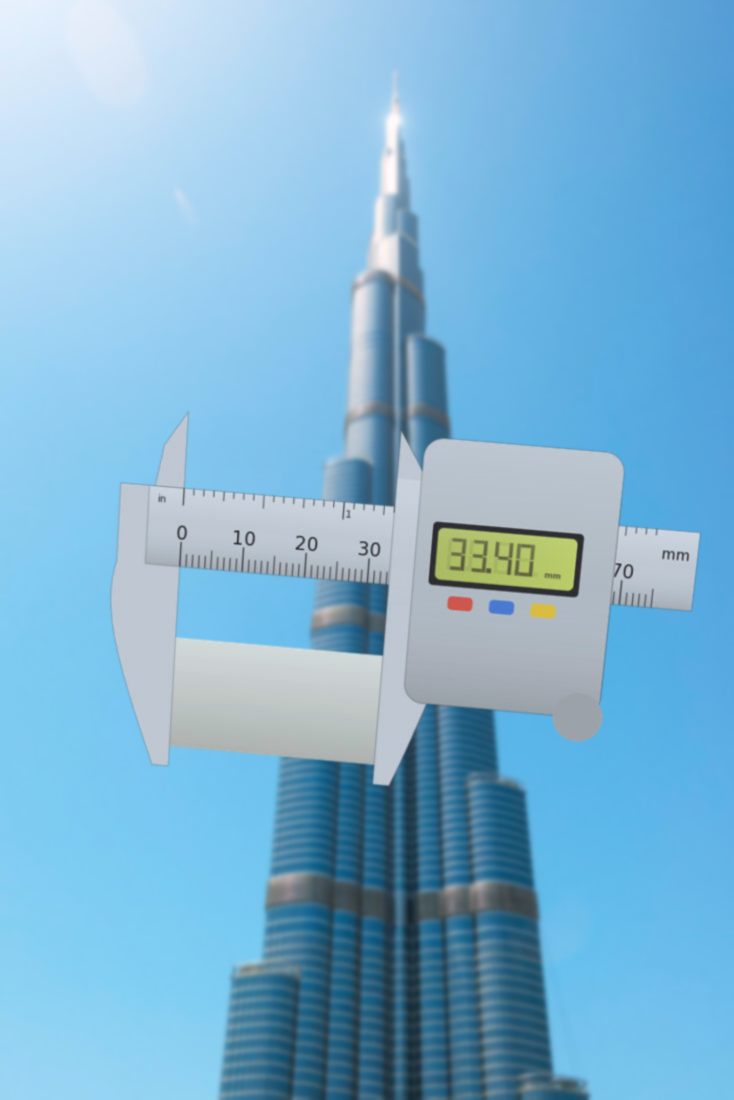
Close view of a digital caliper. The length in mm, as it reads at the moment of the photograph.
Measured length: 33.40 mm
